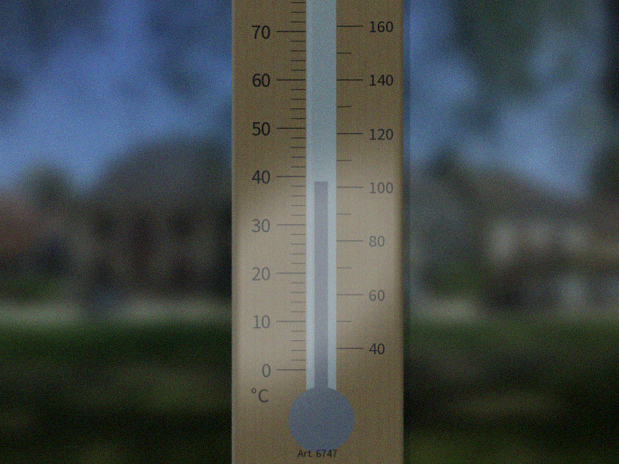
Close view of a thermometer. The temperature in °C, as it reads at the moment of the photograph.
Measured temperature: 39 °C
